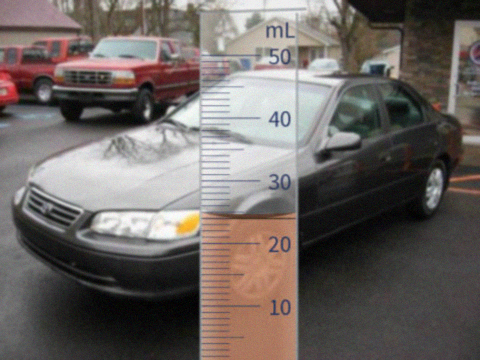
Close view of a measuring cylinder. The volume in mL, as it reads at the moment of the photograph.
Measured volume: 24 mL
